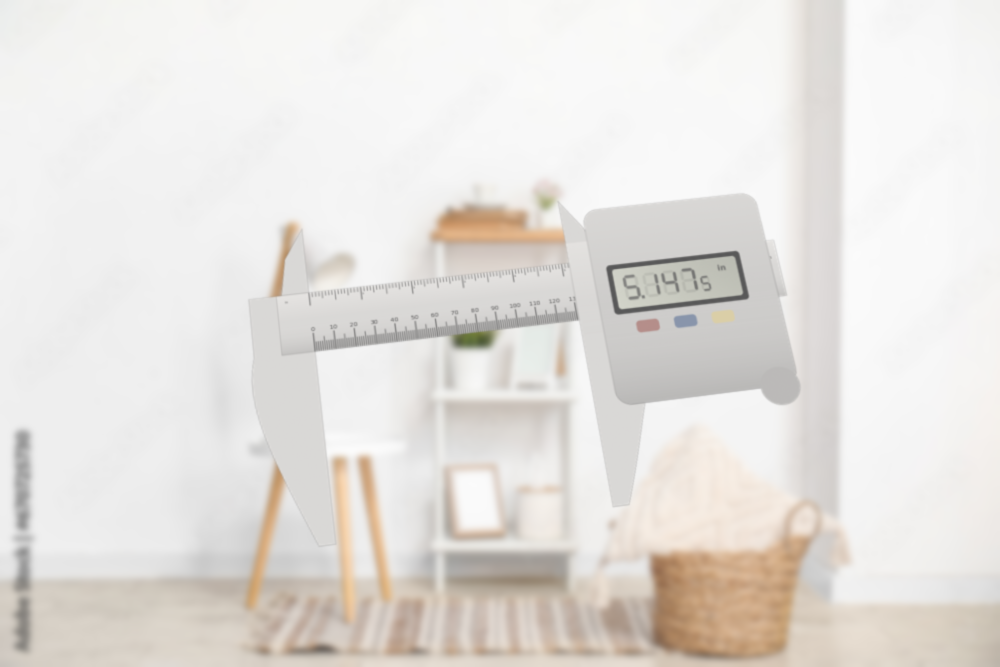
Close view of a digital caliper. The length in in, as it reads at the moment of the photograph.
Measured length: 5.1475 in
